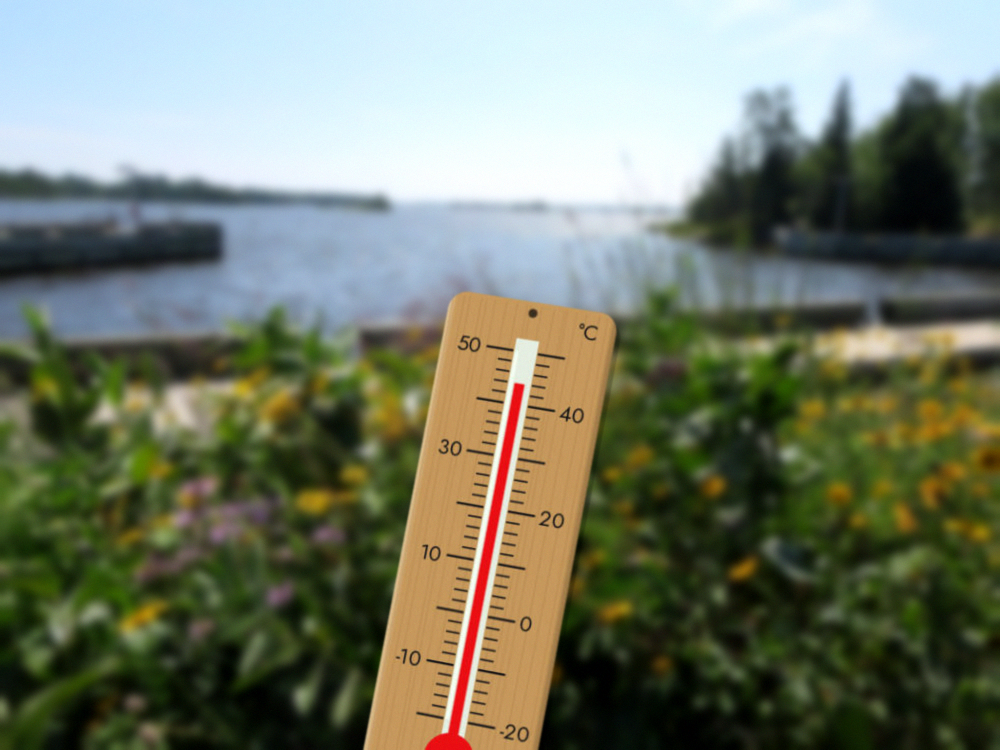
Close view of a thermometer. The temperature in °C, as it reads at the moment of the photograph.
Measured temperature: 44 °C
